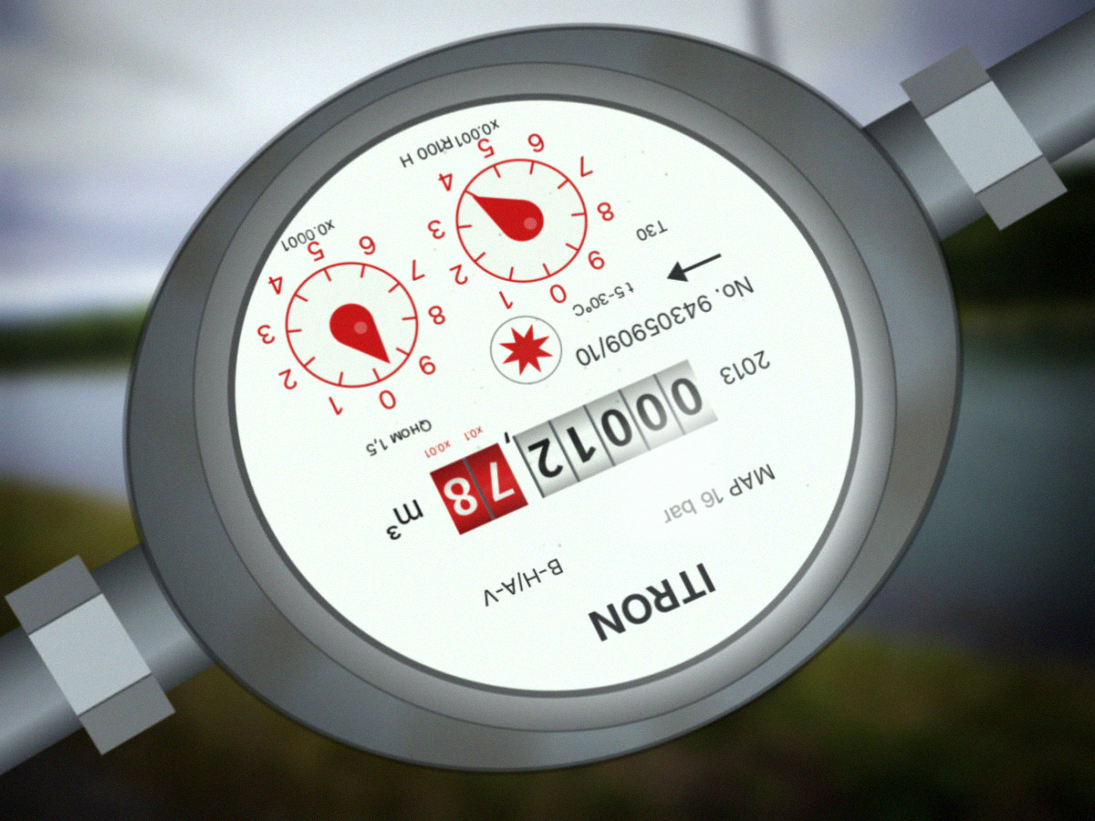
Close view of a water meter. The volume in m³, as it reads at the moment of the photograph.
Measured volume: 12.7839 m³
